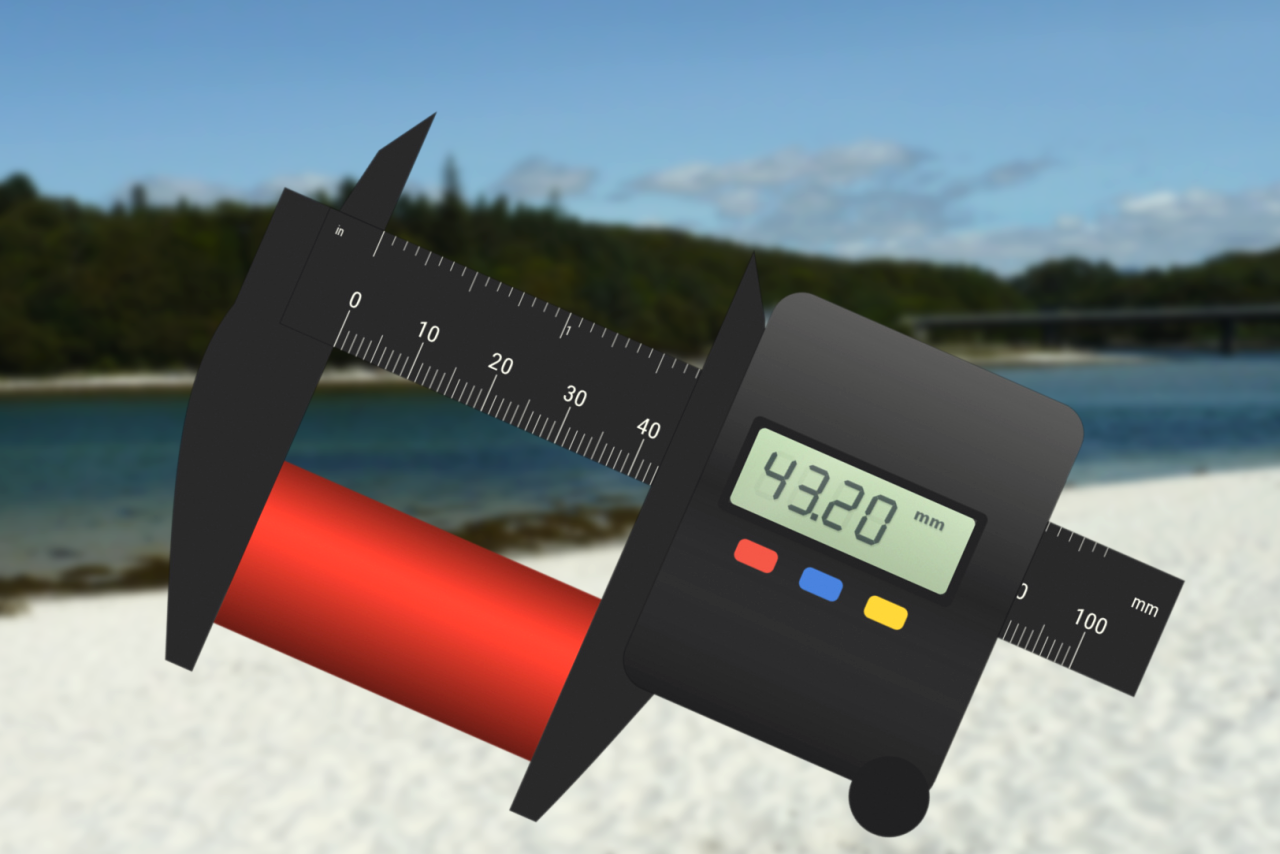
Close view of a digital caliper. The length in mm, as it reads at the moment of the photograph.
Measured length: 43.20 mm
